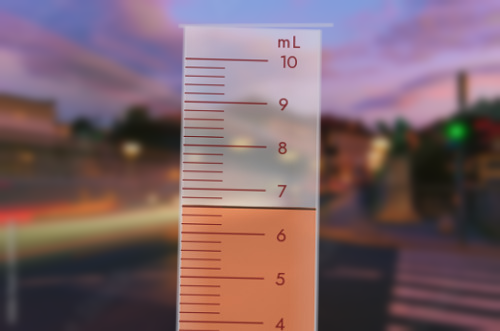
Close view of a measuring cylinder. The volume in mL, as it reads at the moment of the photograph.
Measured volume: 6.6 mL
